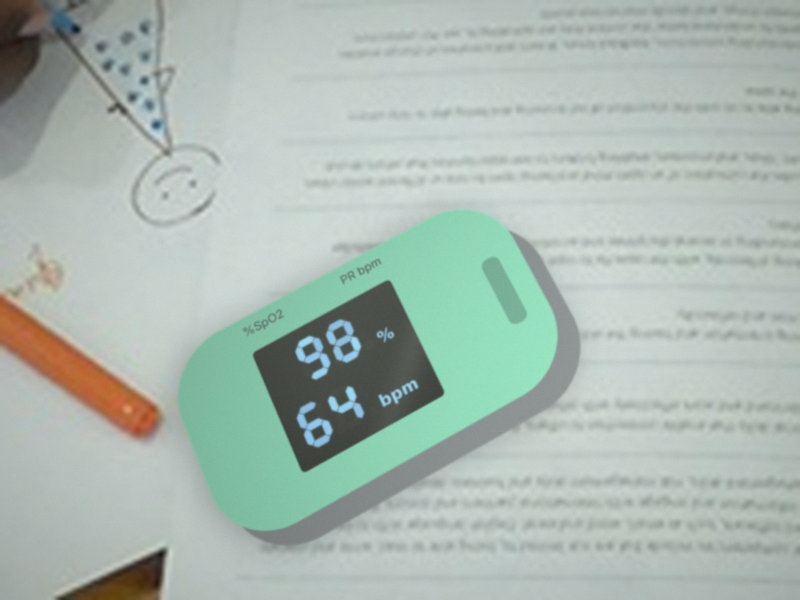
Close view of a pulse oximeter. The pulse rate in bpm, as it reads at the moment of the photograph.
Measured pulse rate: 64 bpm
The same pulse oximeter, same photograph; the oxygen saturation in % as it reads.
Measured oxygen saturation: 98 %
